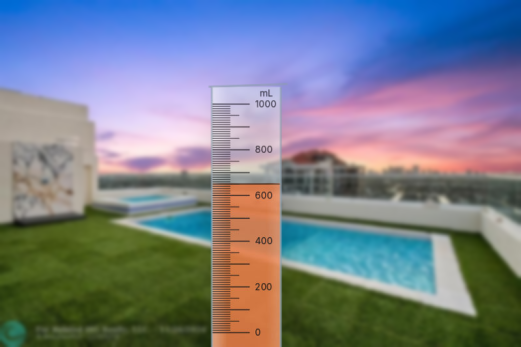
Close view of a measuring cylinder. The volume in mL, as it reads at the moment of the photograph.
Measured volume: 650 mL
